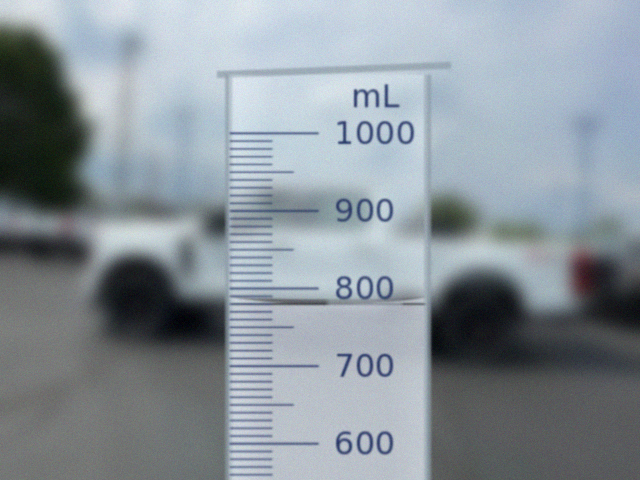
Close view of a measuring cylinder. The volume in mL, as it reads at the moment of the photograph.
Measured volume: 780 mL
